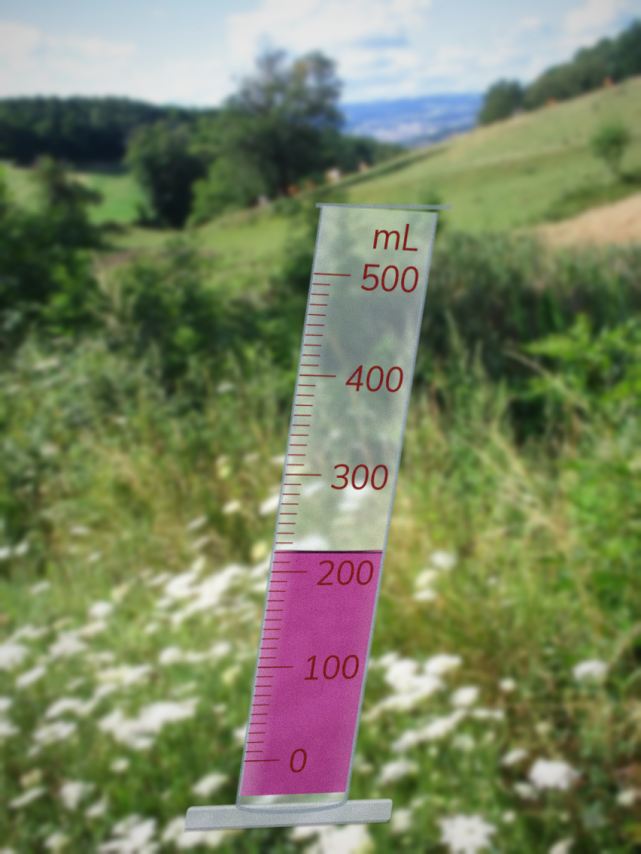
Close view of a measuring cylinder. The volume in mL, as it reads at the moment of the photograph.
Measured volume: 220 mL
